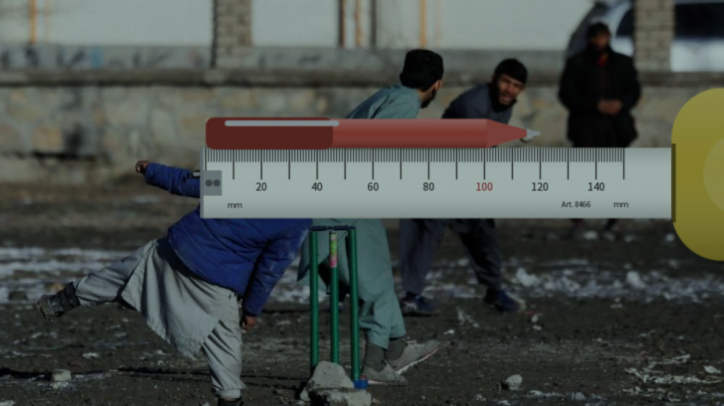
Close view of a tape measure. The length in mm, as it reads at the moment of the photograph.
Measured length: 120 mm
